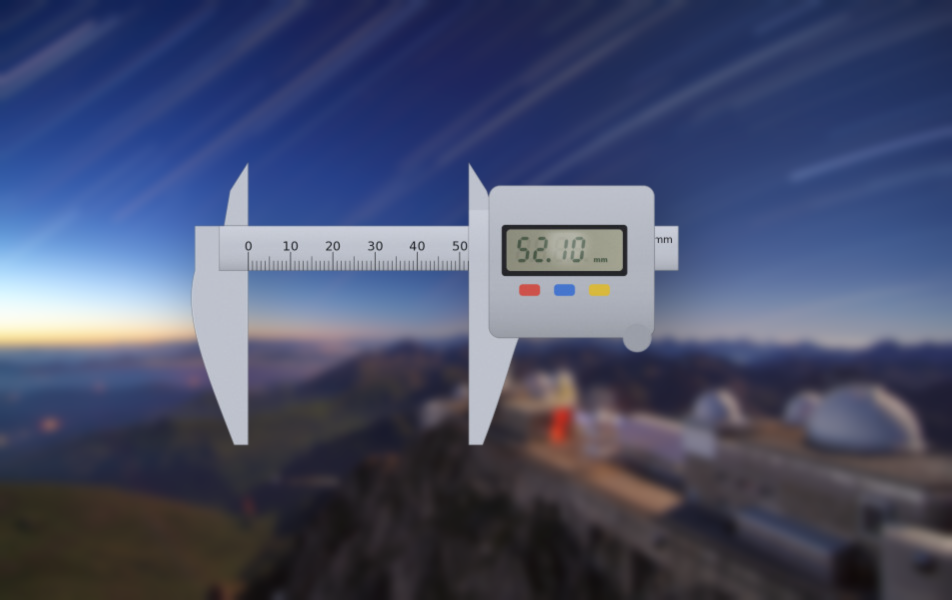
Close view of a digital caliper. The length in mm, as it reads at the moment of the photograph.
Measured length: 52.10 mm
